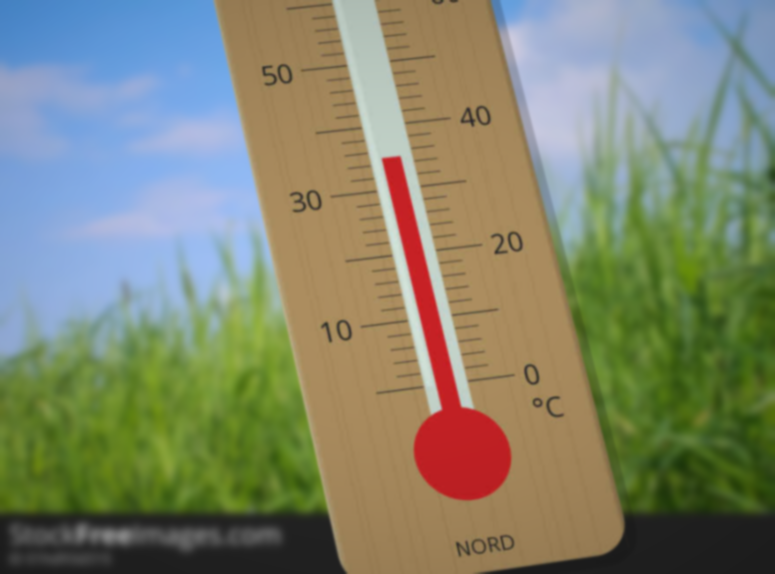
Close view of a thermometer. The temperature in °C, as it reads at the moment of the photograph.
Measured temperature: 35 °C
